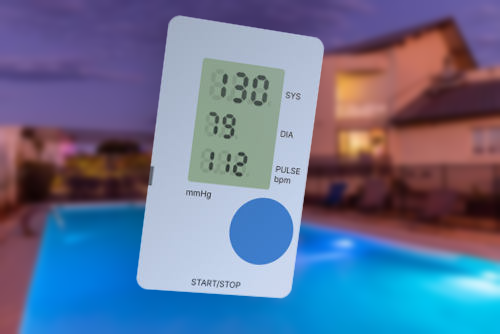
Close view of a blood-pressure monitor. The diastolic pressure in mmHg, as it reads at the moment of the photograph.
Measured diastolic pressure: 79 mmHg
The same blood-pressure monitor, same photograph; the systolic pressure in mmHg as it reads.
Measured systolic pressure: 130 mmHg
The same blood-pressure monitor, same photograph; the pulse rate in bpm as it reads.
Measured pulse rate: 112 bpm
